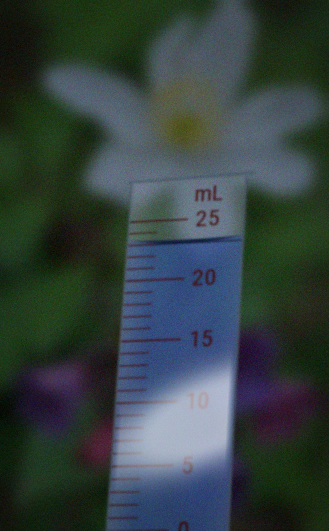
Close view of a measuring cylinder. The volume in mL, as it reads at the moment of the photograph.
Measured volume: 23 mL
